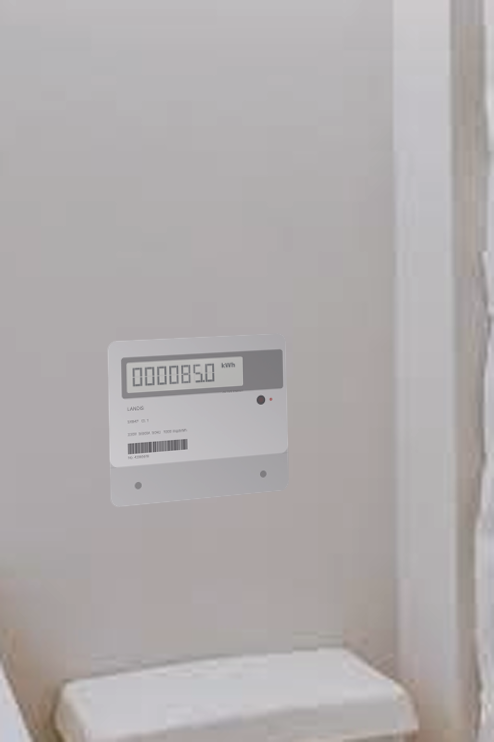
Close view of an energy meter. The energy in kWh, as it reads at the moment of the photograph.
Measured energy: 85.0 kWh
